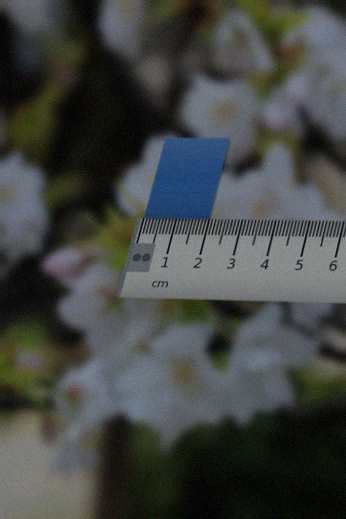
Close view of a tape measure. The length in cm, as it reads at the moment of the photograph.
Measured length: 2 cm
